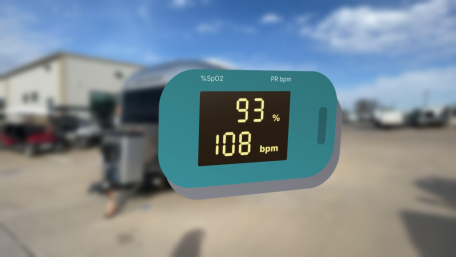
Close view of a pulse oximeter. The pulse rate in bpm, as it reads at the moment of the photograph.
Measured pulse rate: 108 bpm
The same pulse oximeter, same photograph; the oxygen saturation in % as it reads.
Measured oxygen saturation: 93 %
